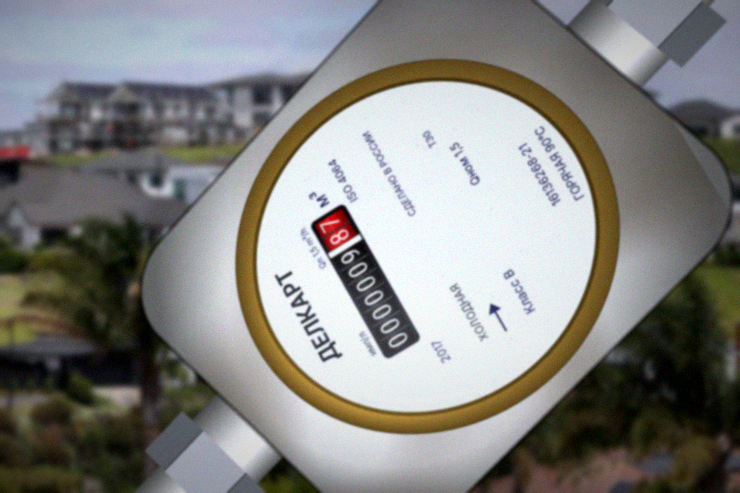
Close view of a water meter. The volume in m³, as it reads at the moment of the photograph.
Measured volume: 9.87 m³
